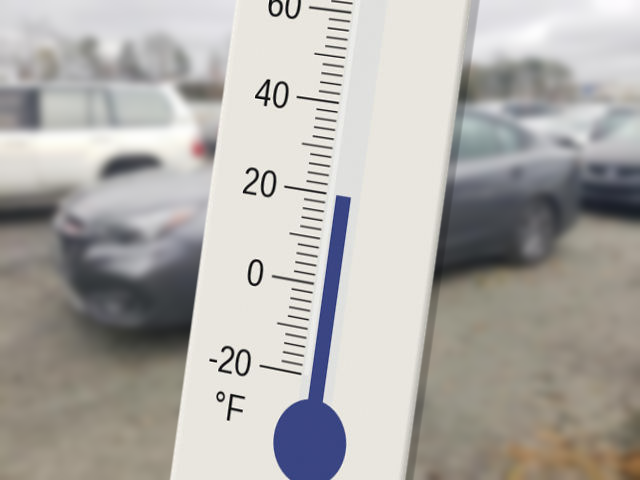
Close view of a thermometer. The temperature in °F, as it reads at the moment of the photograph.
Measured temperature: 20 °F
